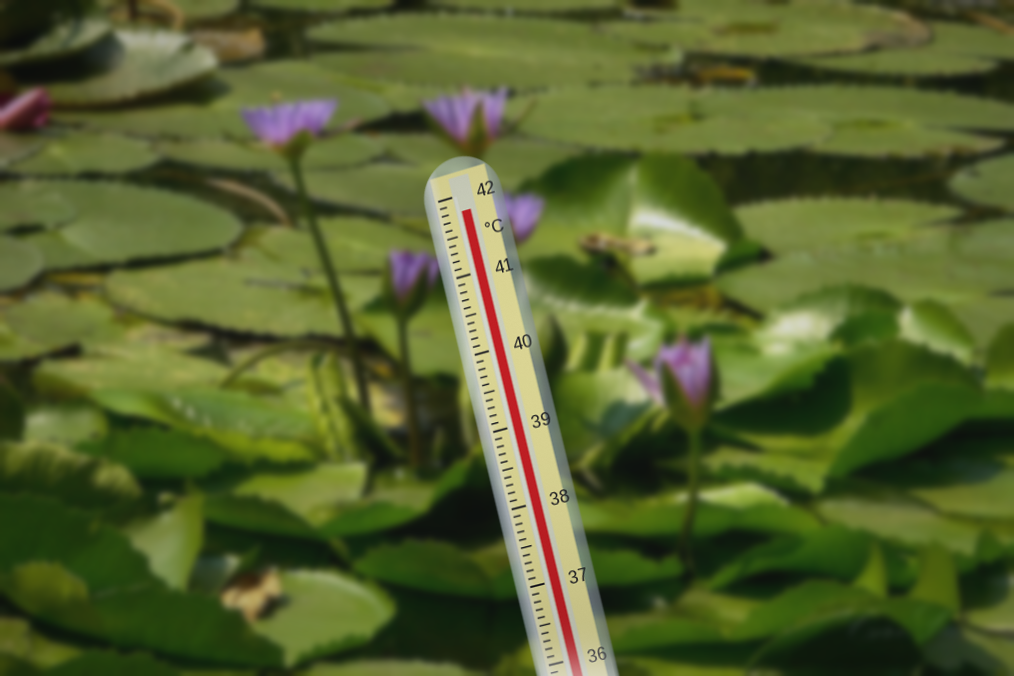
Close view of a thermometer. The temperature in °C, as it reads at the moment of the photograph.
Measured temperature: 41.8 °C
